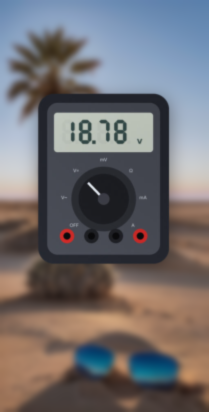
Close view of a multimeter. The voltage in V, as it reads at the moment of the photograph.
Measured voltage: 18.78 V
